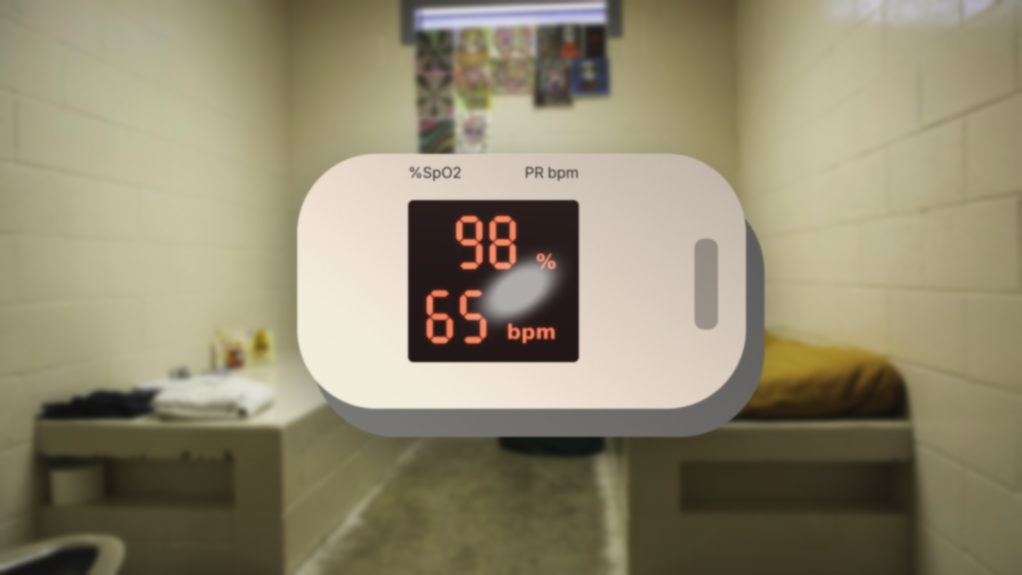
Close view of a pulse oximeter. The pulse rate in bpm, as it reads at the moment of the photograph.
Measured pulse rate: 65 bpm
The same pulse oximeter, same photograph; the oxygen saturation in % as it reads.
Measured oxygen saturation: 98 %
